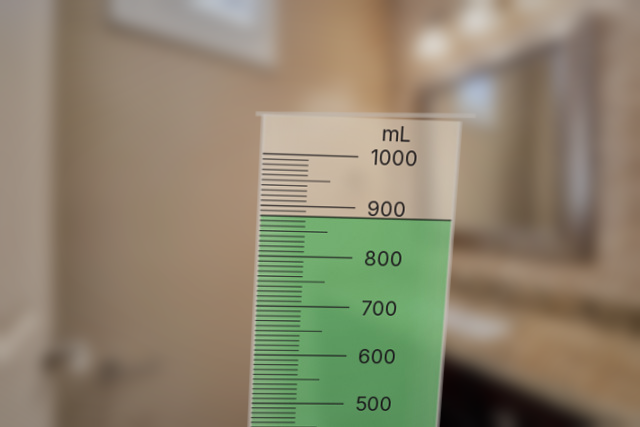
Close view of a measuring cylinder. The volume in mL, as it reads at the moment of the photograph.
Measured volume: 880 mL
